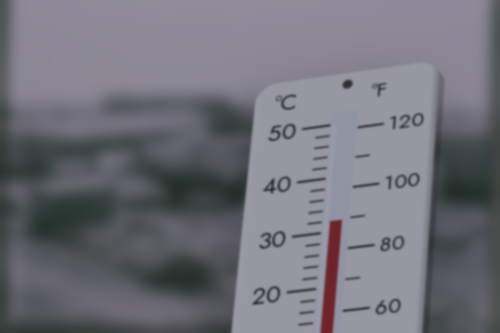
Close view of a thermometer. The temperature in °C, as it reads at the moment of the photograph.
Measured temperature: 32 °C
